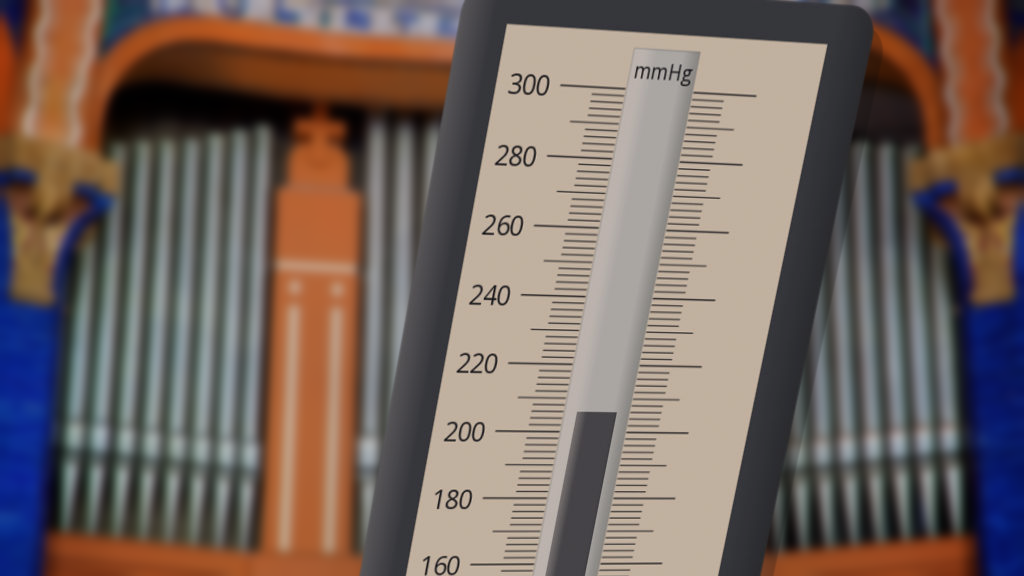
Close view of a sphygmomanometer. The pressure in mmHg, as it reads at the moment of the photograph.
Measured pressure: 206 mmHg
